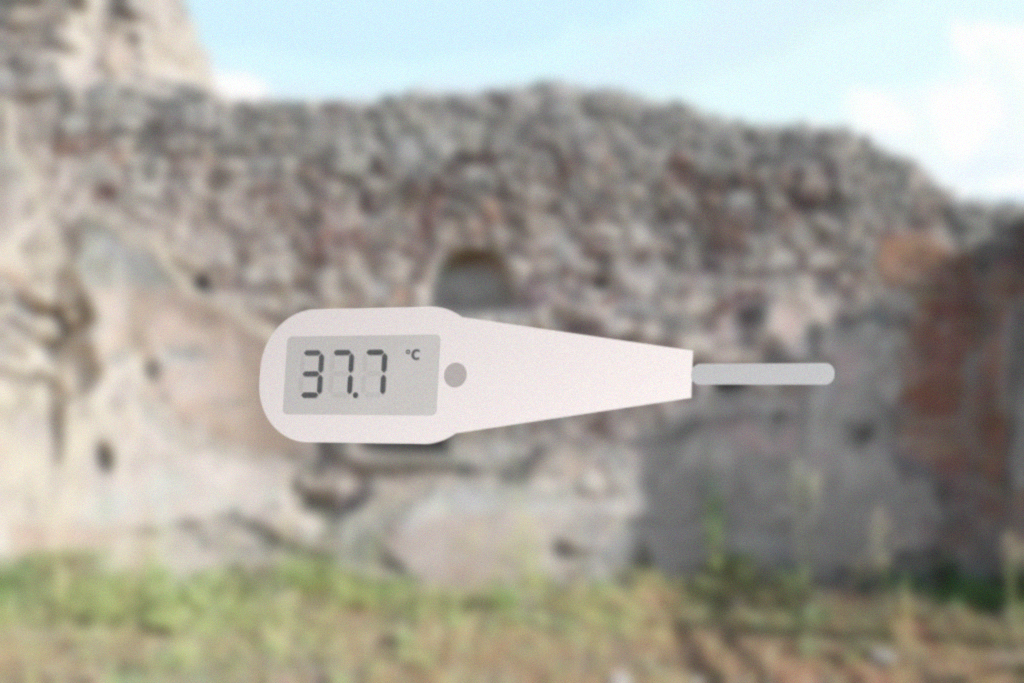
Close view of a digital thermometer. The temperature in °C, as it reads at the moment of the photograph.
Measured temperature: 37.7 °C
